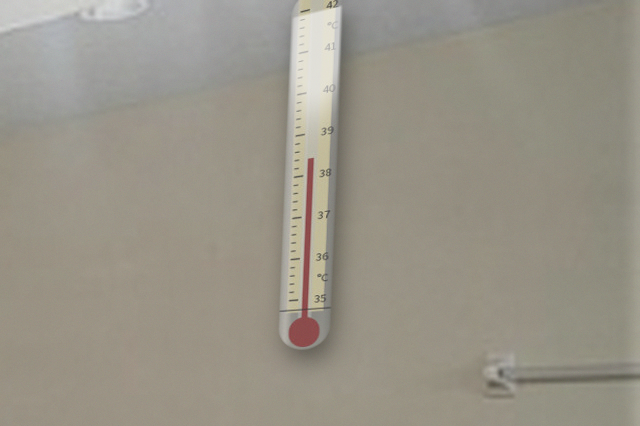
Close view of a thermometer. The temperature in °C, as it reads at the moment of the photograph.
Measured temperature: 38.4 °C
